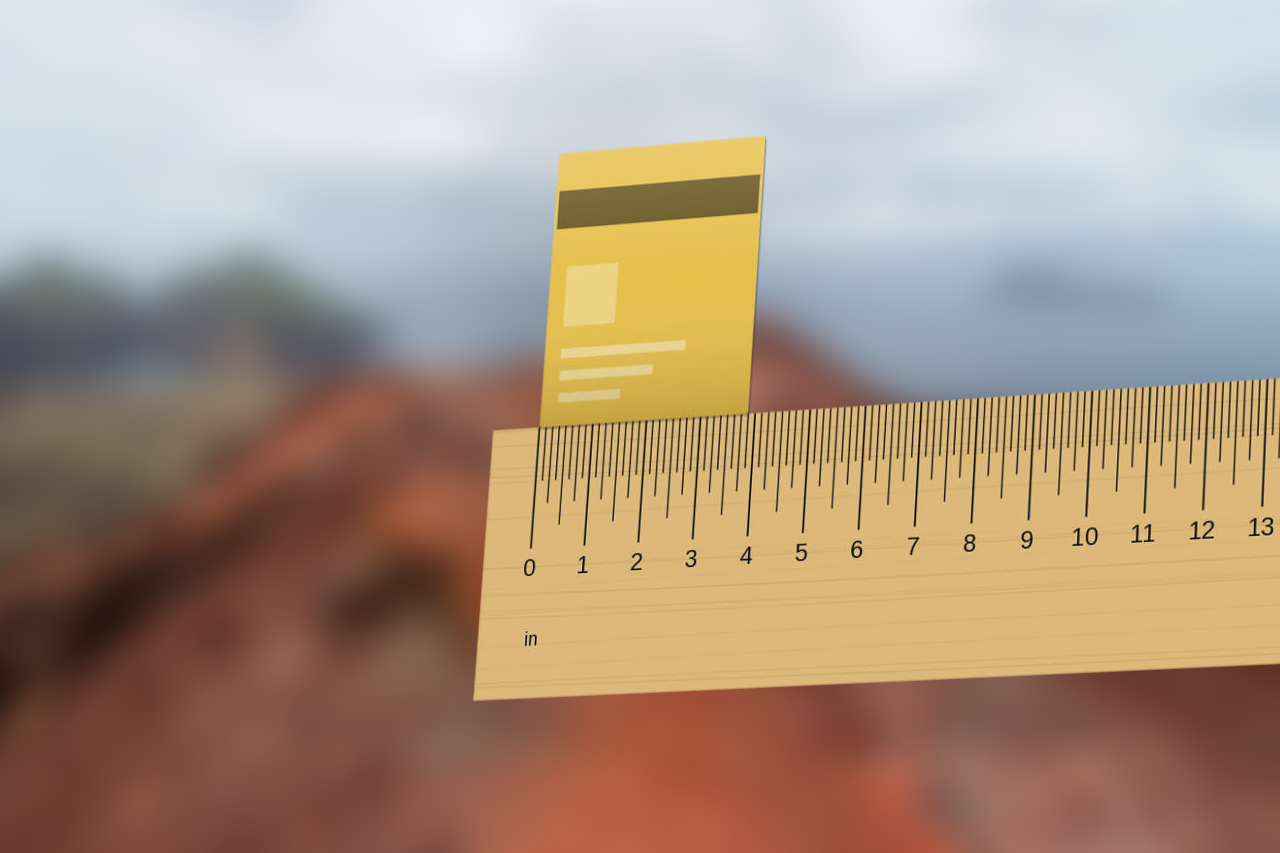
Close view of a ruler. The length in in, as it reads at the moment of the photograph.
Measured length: 3.875 in
